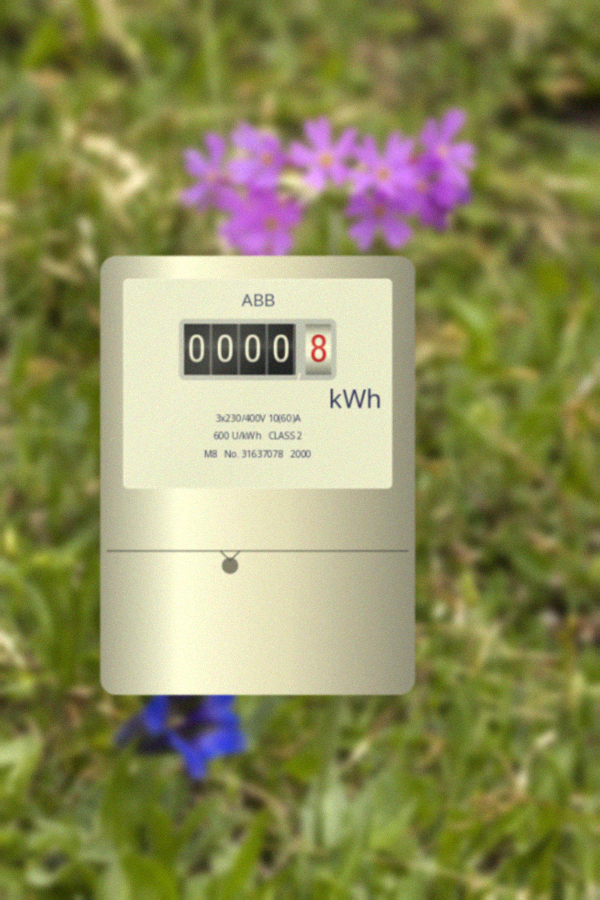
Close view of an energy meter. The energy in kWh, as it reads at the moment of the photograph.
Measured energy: 0.8 kWh
